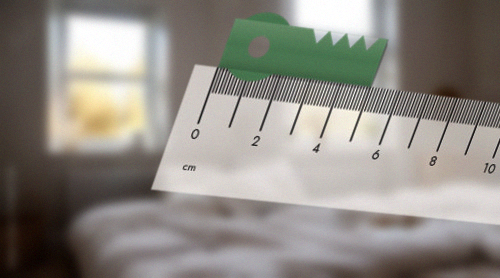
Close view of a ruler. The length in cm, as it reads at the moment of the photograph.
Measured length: 5 cm
